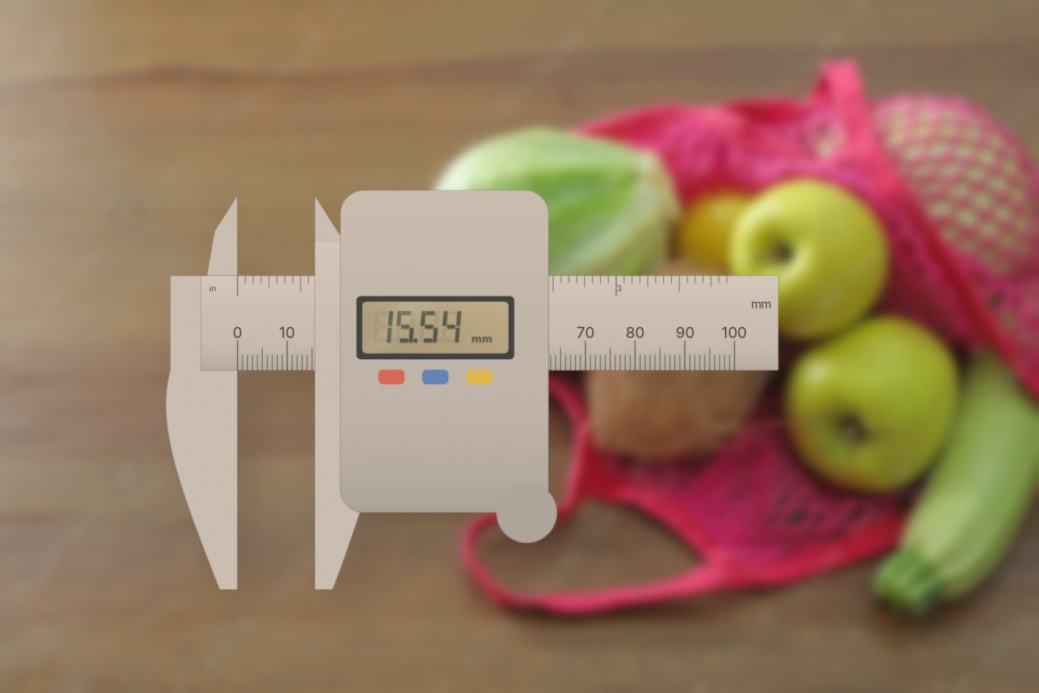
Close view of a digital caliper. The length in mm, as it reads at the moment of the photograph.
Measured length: 15.54 mm
